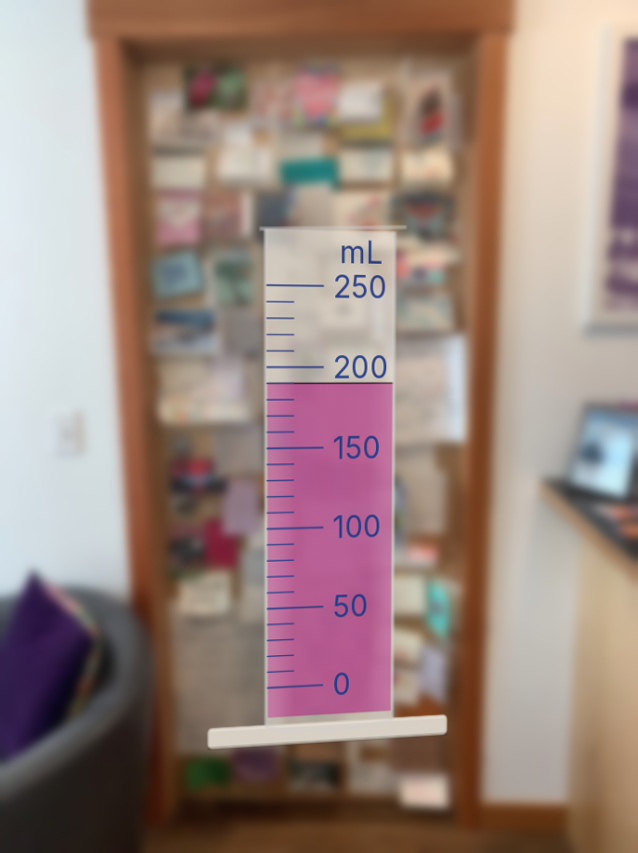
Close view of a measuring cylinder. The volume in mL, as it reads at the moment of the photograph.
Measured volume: 190 mL
